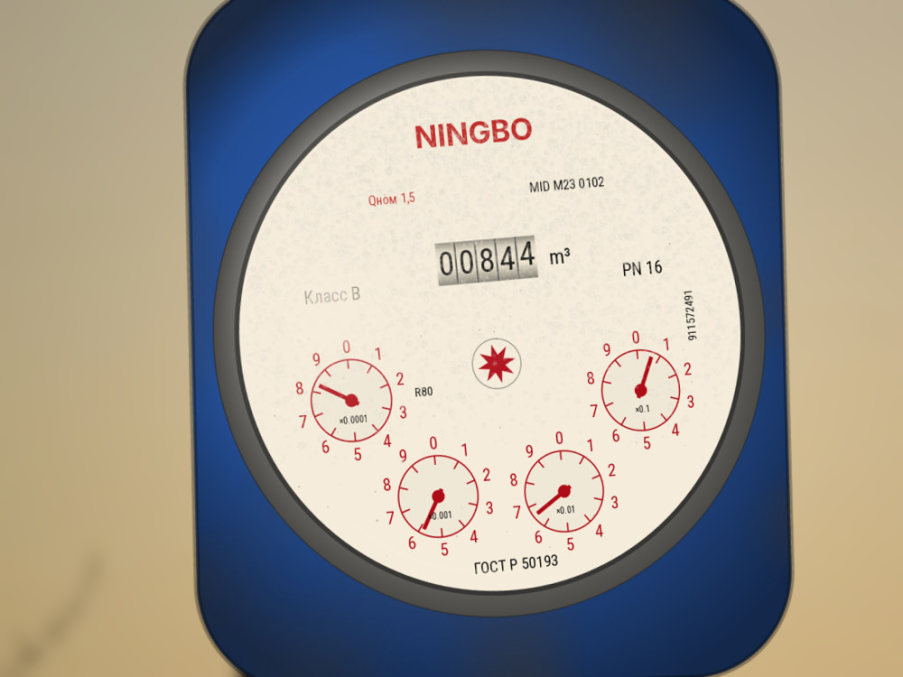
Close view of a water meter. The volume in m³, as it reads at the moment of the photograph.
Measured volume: 844.0658 m³
